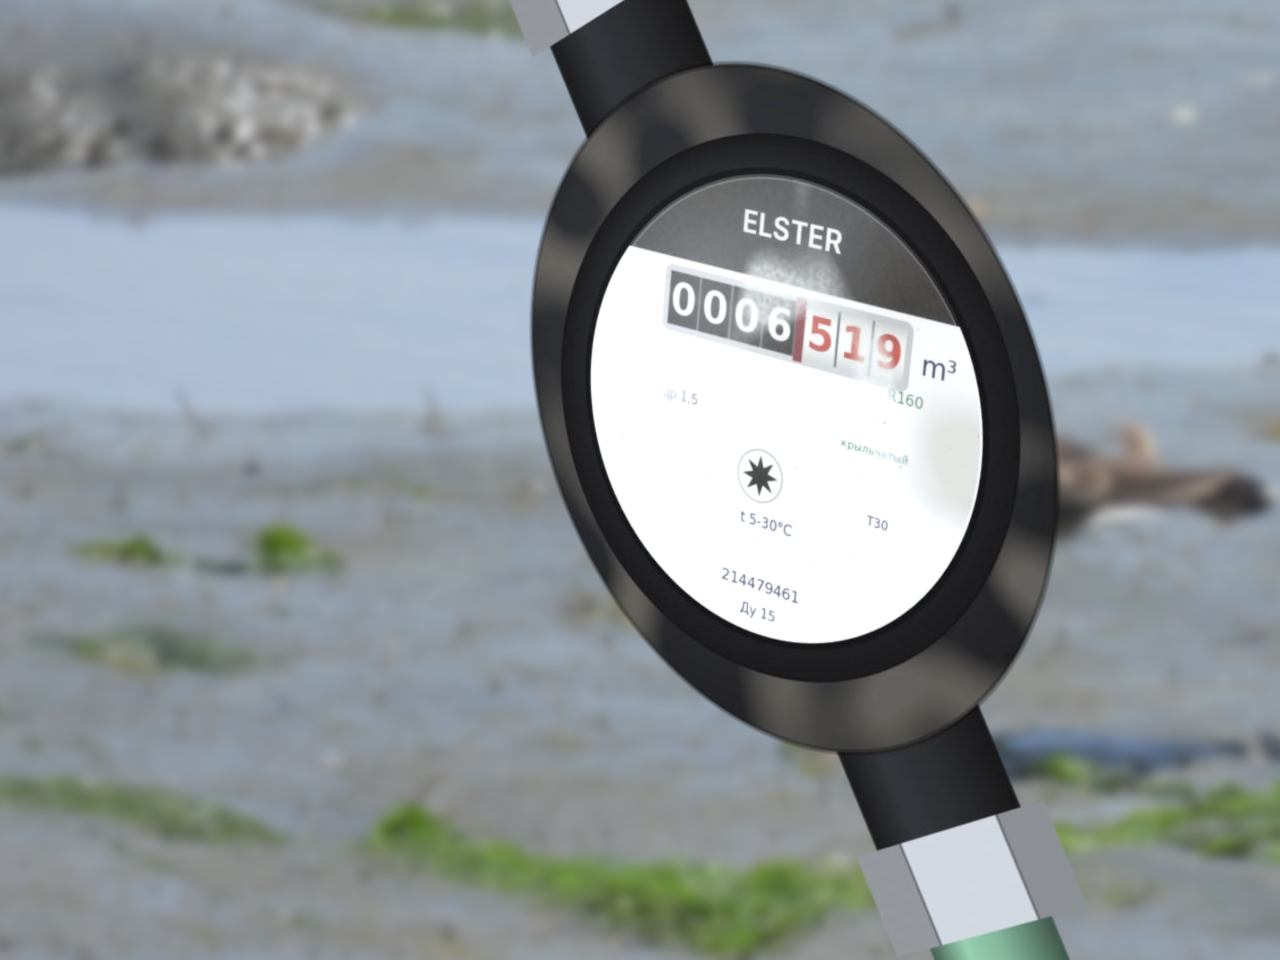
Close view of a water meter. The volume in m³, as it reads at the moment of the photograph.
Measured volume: 6.519 m³
